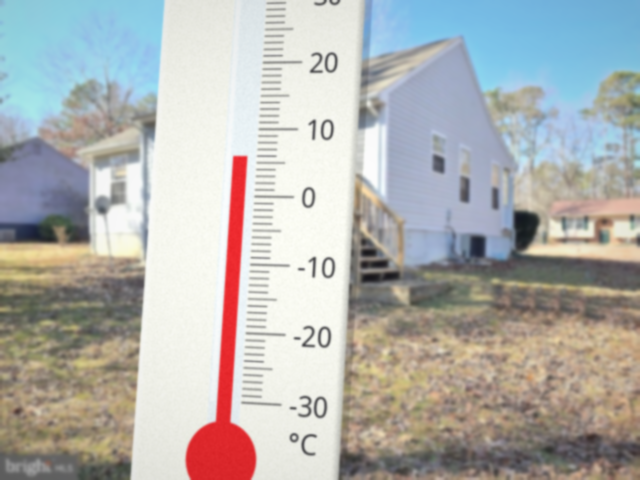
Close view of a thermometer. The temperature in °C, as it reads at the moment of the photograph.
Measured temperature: 6 °C
